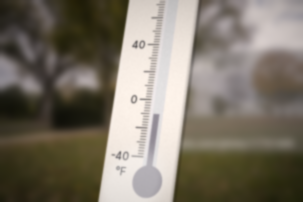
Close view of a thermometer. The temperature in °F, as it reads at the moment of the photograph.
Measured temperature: -10 °F
